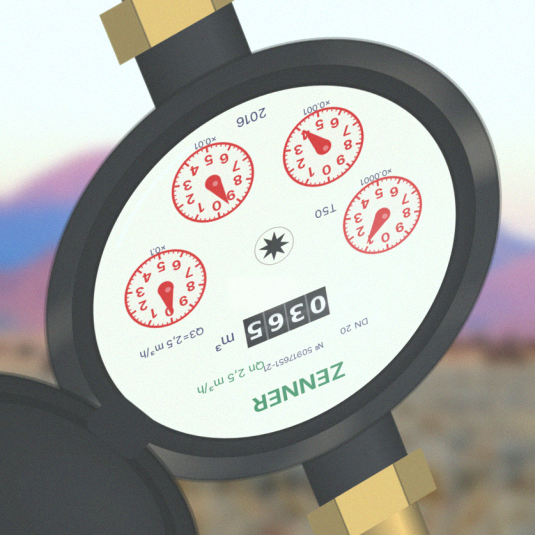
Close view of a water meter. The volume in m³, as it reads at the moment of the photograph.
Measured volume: 364.9941 m³
